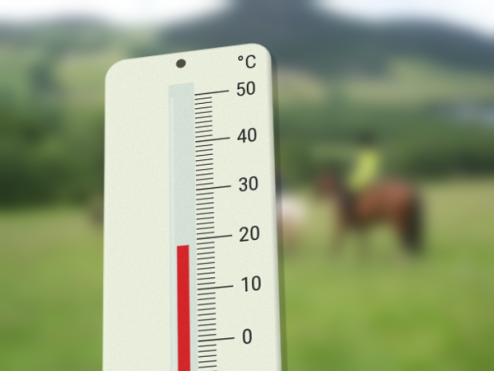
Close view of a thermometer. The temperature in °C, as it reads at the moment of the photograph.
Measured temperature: 19 °C
